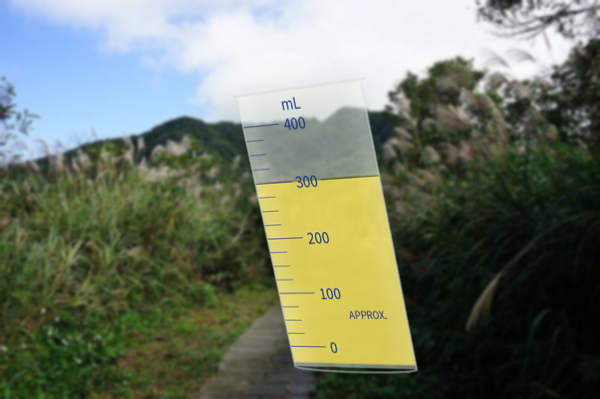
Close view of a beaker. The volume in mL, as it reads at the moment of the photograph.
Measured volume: 300 mL
